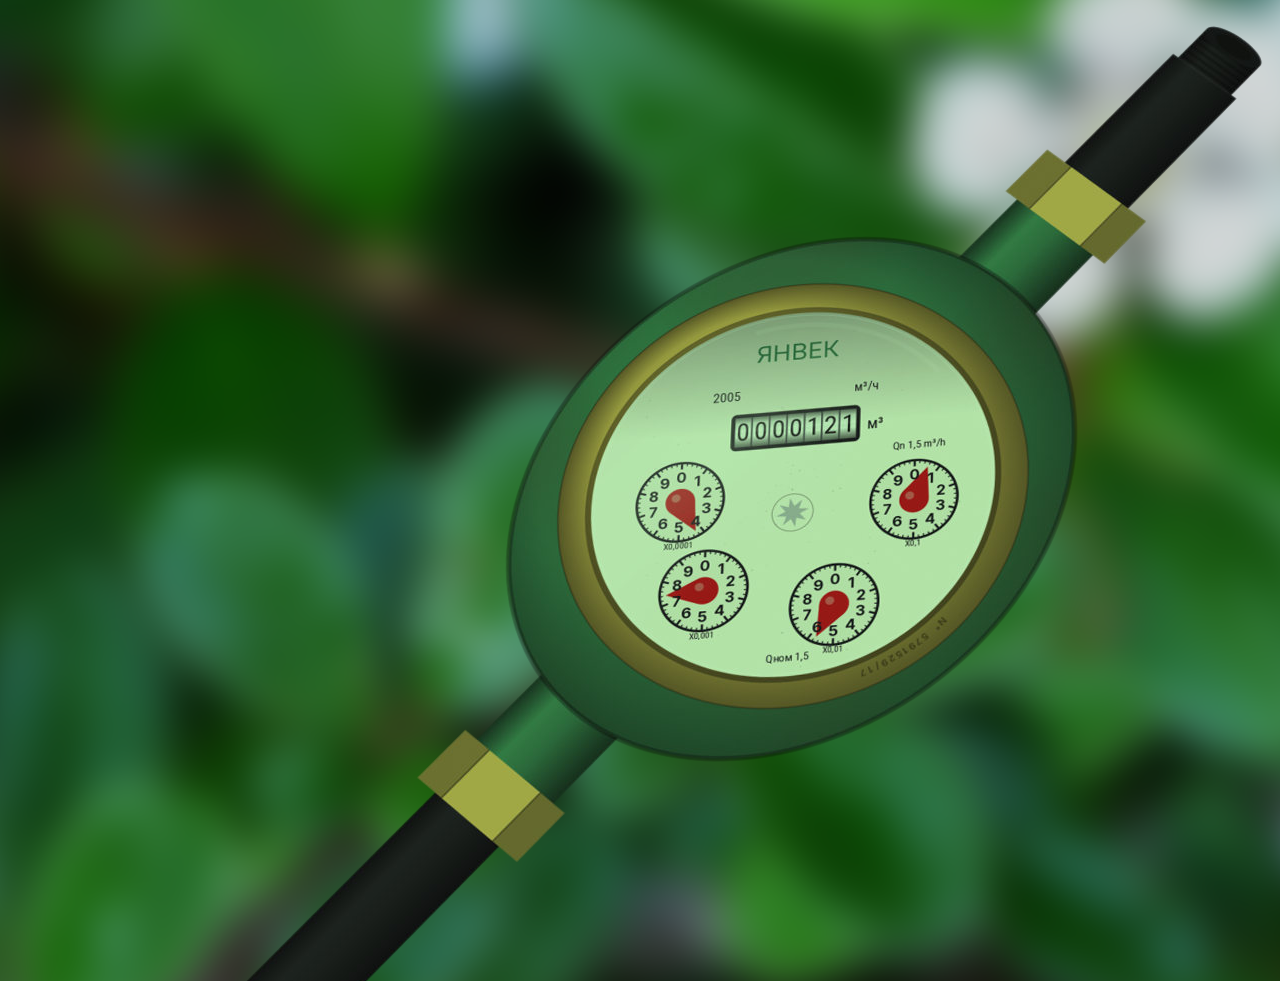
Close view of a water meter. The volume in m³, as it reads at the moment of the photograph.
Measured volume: 121.0574 m³
